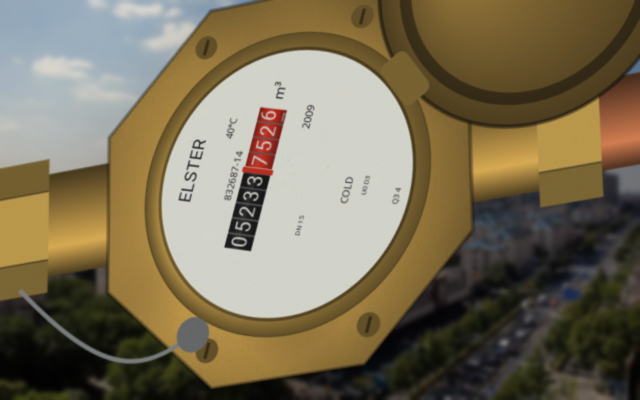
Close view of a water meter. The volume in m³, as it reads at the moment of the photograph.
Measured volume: 5233.7526 m³
